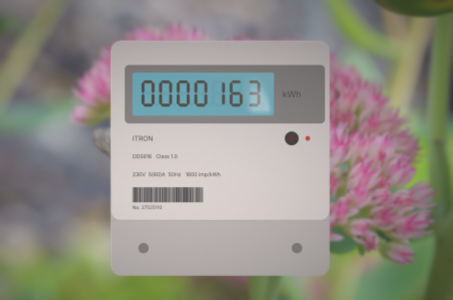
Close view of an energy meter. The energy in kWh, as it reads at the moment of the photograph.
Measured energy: 163 kWh
